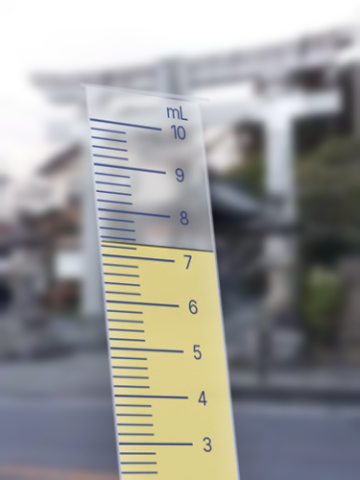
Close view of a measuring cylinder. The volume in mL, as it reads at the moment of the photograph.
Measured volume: 7.3 mL
